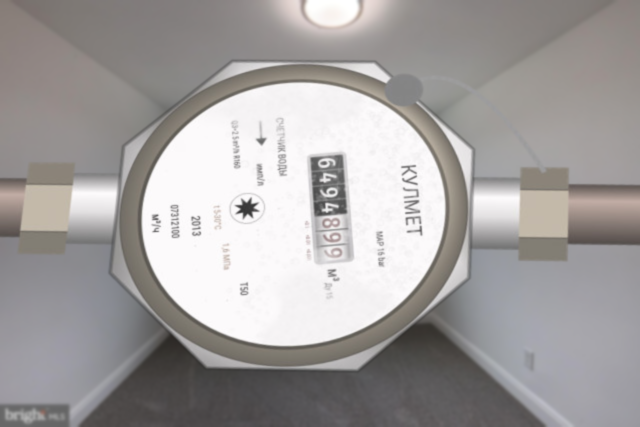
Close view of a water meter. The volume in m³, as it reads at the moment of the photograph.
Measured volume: 6494.899 m³
